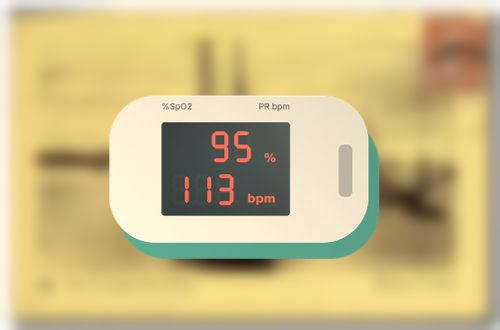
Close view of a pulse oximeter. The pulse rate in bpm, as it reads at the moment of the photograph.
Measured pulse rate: 113 bpm
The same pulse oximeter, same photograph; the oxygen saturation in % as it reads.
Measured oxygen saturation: 95 %
